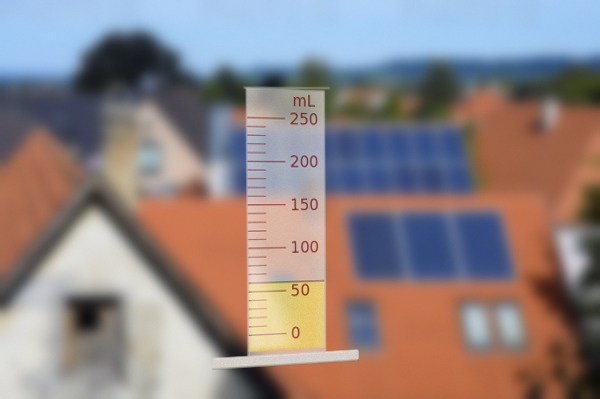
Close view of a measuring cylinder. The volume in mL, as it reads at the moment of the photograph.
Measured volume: 60 mL
